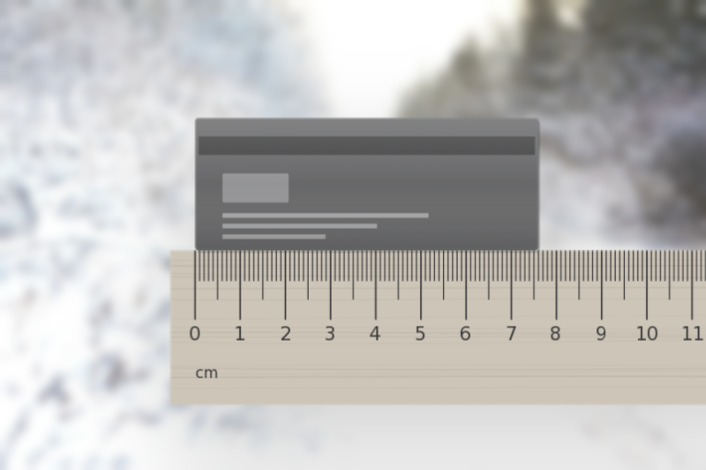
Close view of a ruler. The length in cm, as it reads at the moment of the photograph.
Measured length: 7.6 cm
